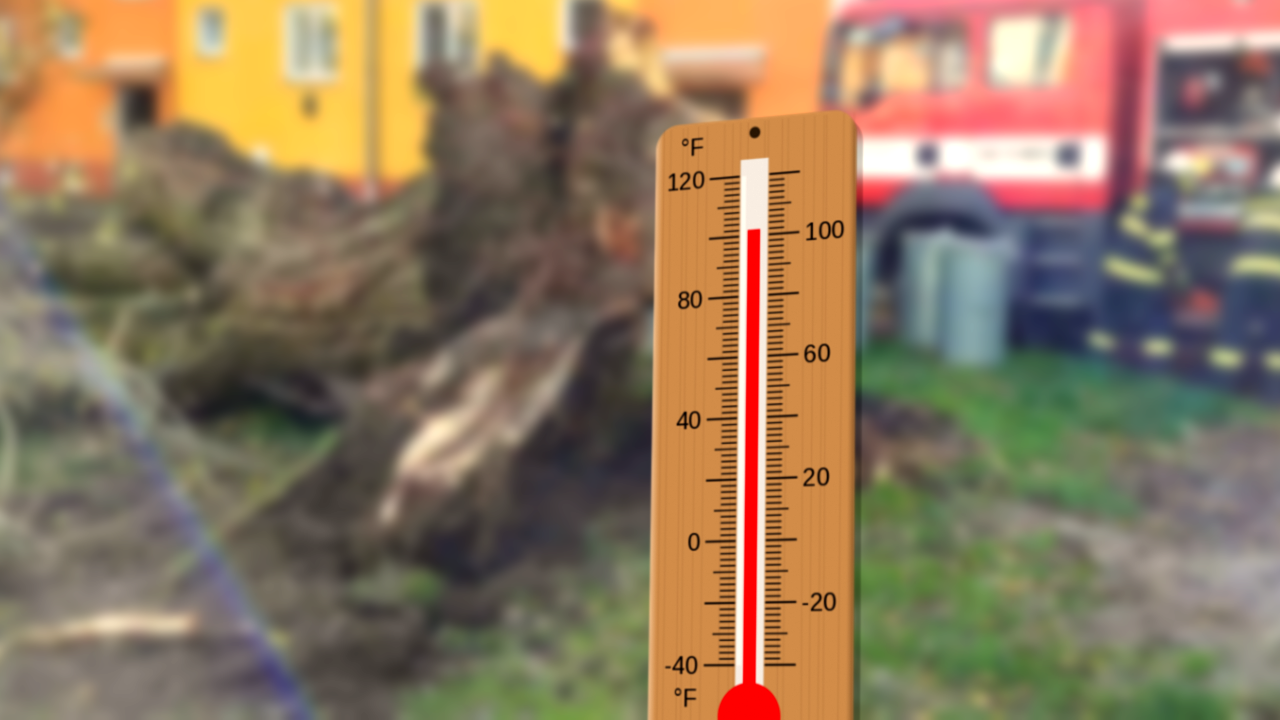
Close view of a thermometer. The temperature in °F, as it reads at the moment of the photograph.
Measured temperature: 102 °F
